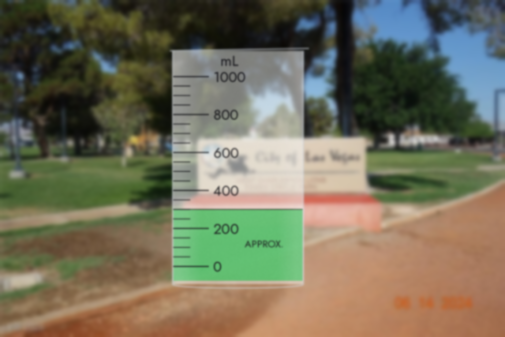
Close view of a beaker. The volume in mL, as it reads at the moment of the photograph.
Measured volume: 300 mL
